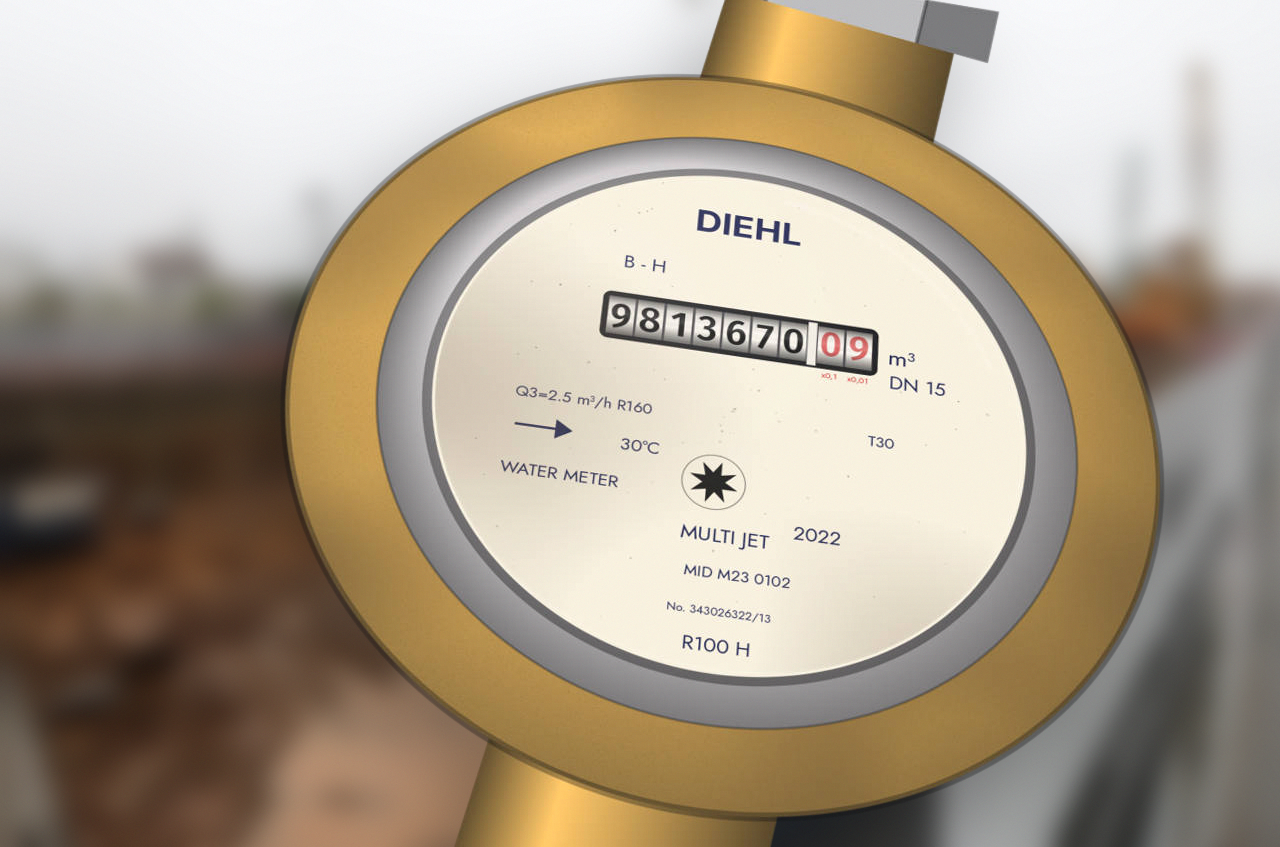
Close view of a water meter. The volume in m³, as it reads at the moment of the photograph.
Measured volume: 9813670.09 m³
